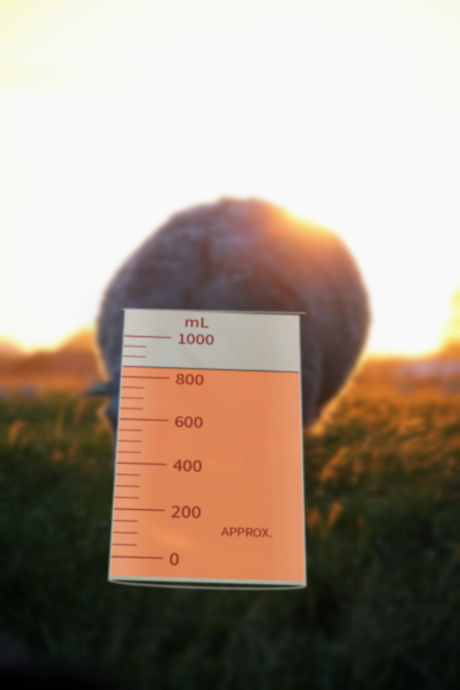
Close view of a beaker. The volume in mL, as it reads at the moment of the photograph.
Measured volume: 850 mL
